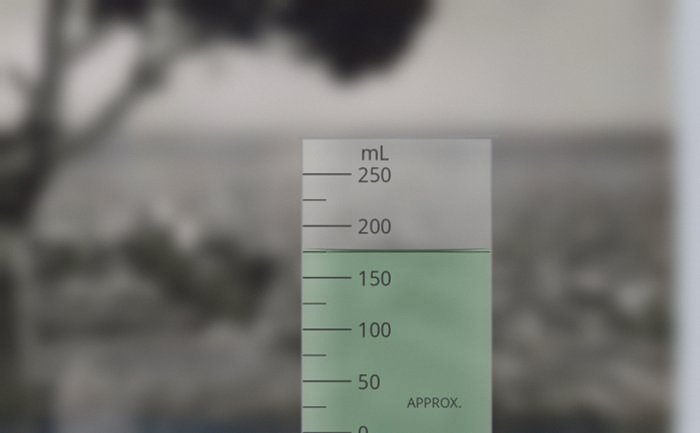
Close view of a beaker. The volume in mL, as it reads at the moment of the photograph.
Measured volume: 175 mL
